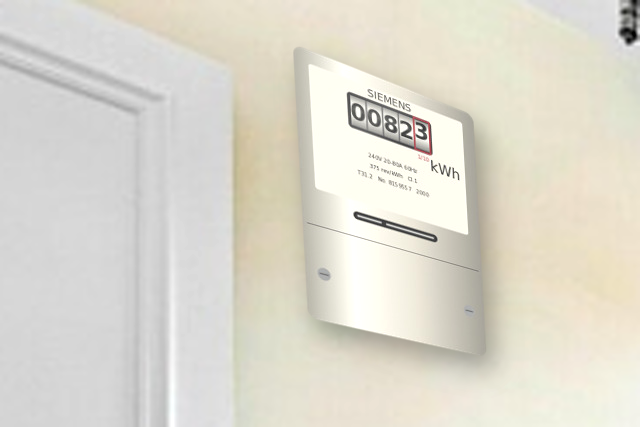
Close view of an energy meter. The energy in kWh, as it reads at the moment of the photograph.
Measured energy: 82.3 kWh
